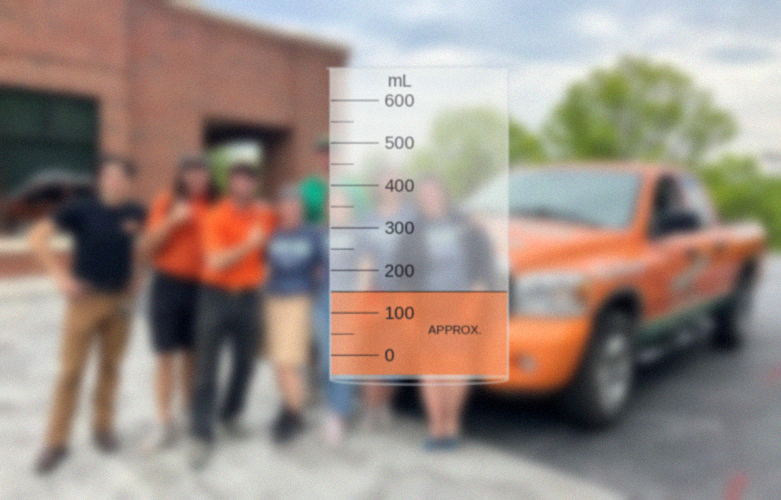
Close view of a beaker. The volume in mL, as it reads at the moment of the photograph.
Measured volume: 150 mL
